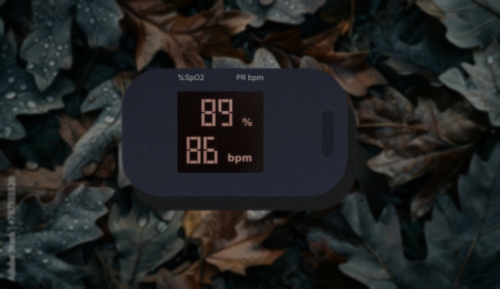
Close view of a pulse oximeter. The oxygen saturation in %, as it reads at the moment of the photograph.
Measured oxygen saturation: 89 %
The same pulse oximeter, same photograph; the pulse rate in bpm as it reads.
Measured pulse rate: 86 bpm
